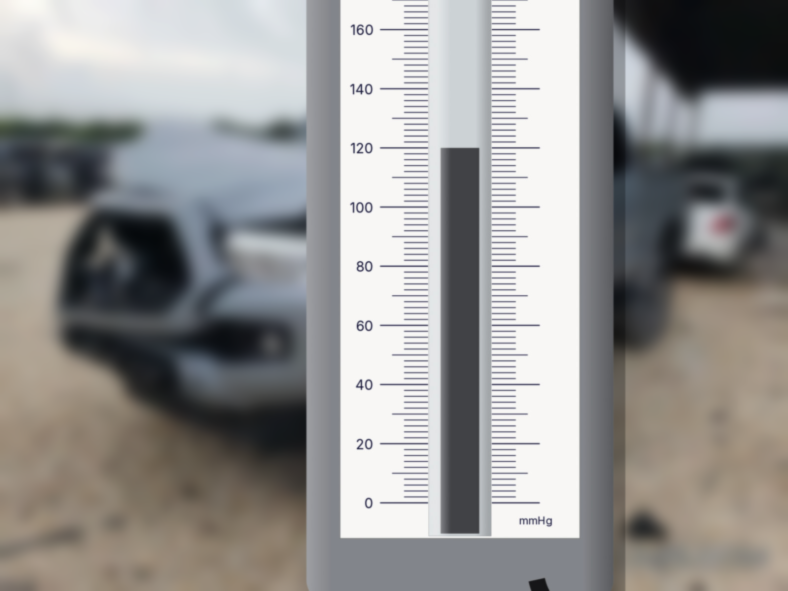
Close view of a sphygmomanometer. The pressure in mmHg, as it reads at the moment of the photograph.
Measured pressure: 120 mmHg
